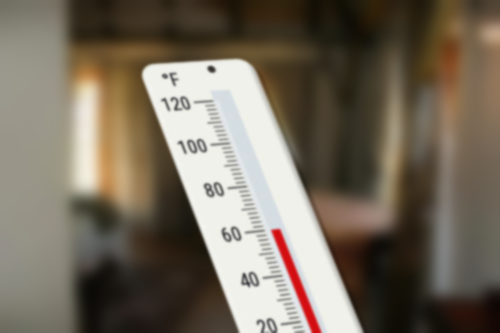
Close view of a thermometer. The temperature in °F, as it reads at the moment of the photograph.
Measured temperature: 60 °F
